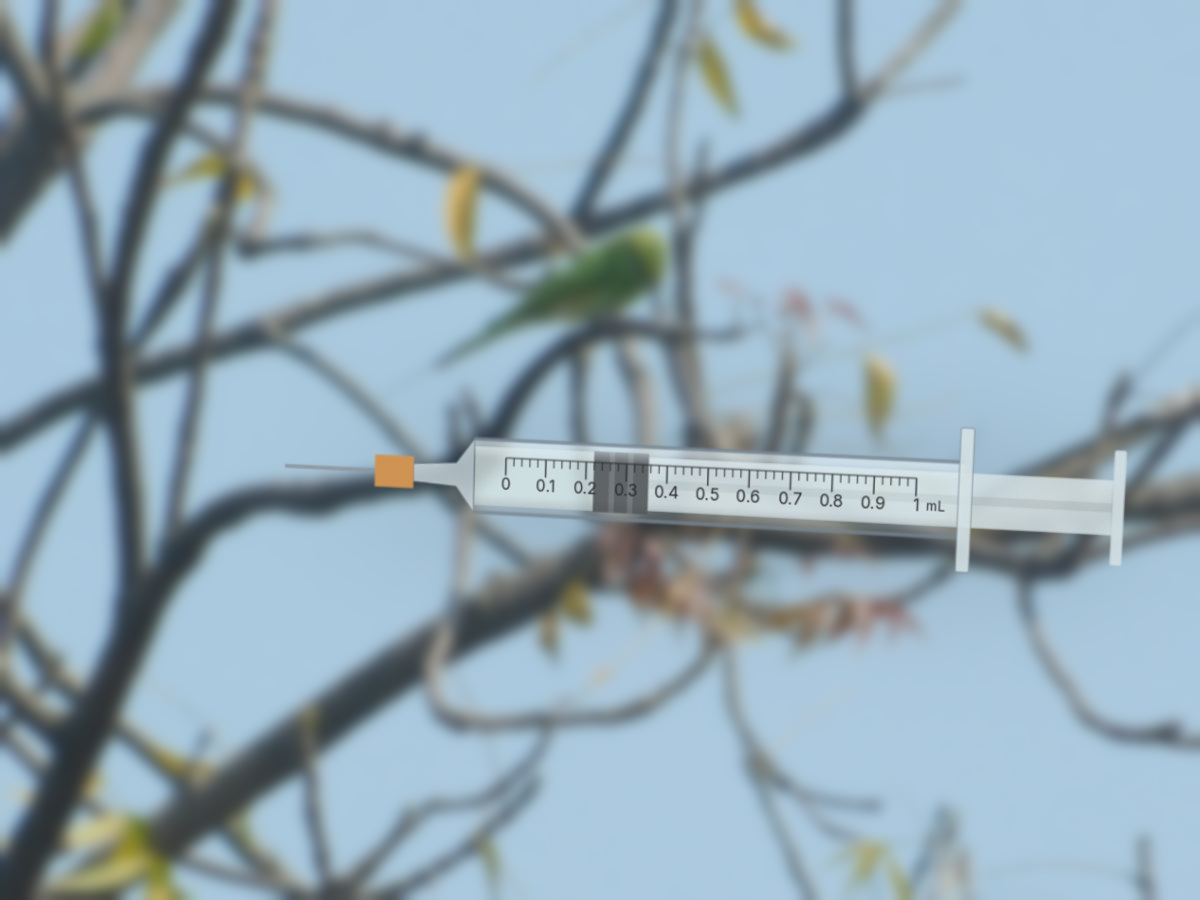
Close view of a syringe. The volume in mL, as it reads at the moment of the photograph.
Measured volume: 0.22 mL
